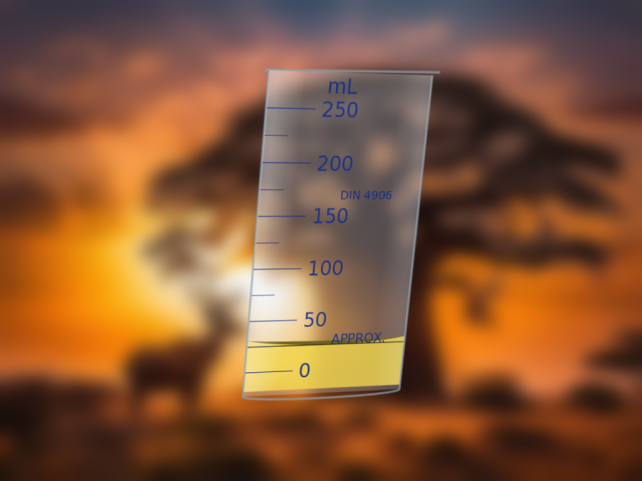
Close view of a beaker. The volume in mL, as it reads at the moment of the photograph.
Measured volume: 25 mL
